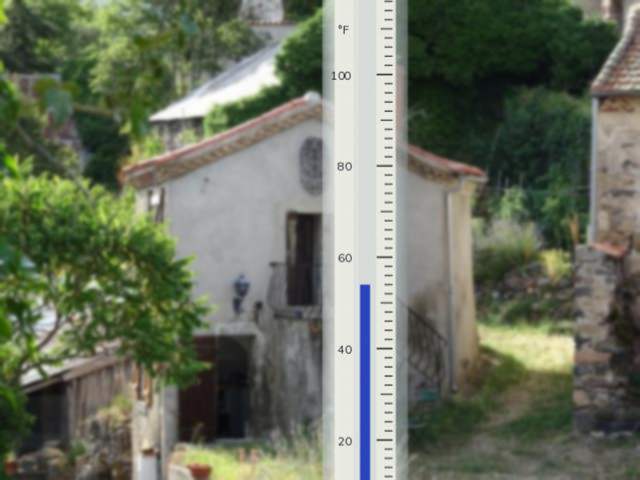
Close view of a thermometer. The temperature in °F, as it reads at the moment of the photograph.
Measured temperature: 54 °F
